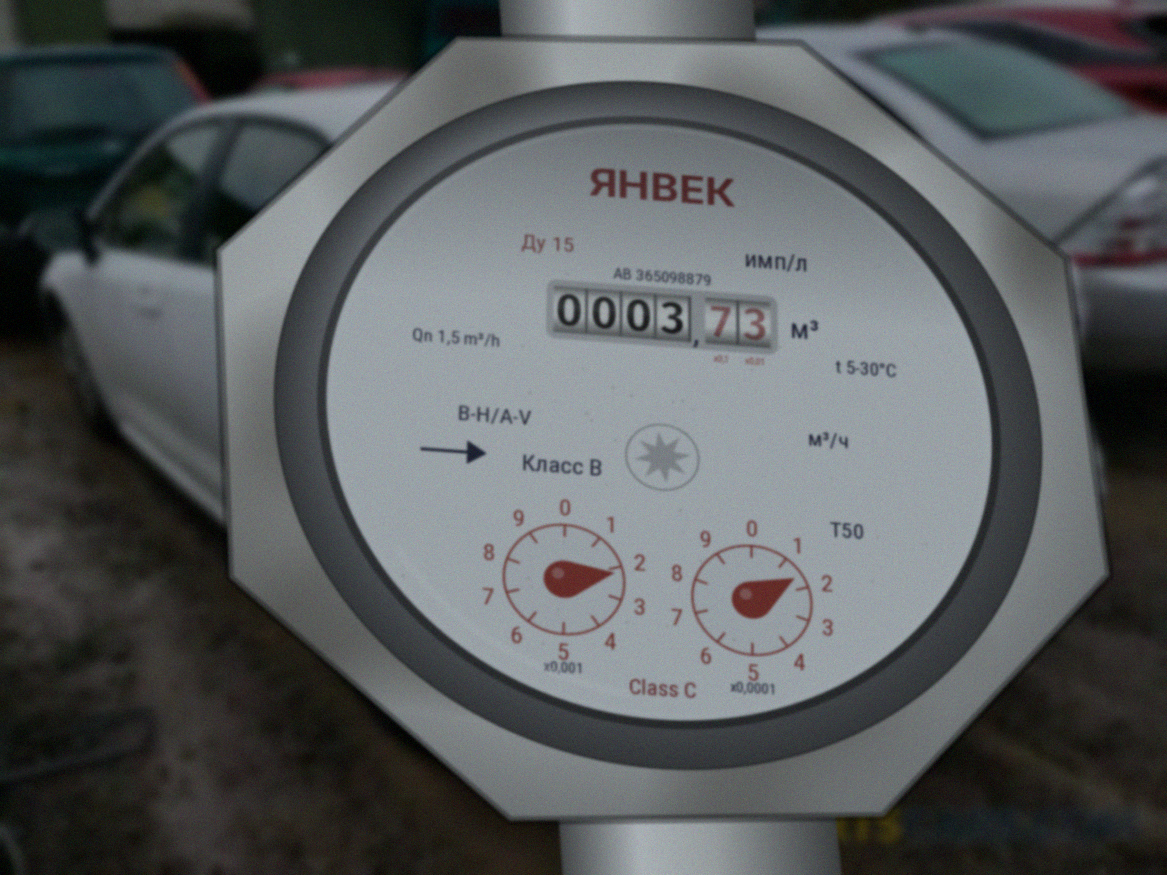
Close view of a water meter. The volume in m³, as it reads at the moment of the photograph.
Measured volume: 3.7321 m³
